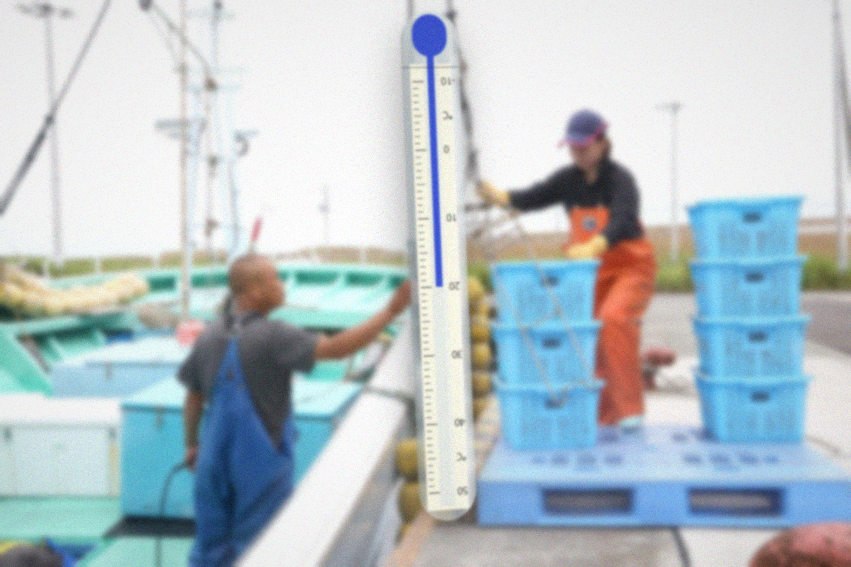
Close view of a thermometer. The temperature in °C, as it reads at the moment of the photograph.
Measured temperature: 20 °C
